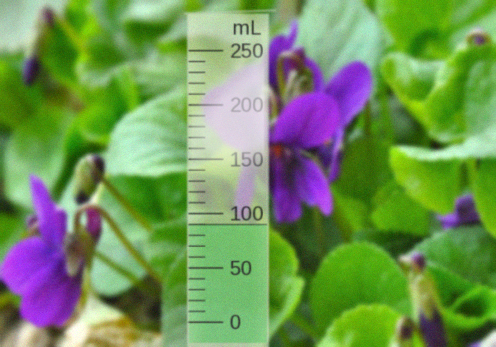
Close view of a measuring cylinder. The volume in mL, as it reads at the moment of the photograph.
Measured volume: 90 mL
